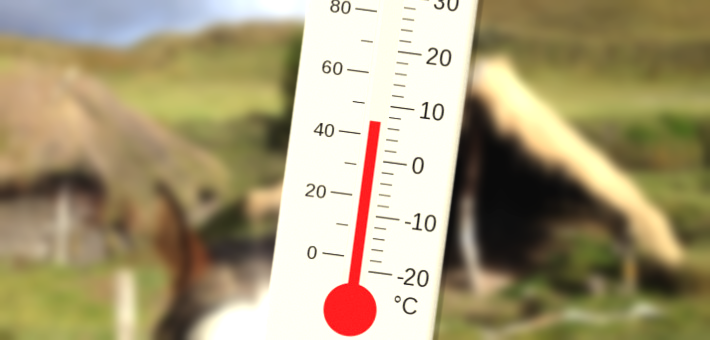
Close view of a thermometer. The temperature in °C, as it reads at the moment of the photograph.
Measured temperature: 7 °C
